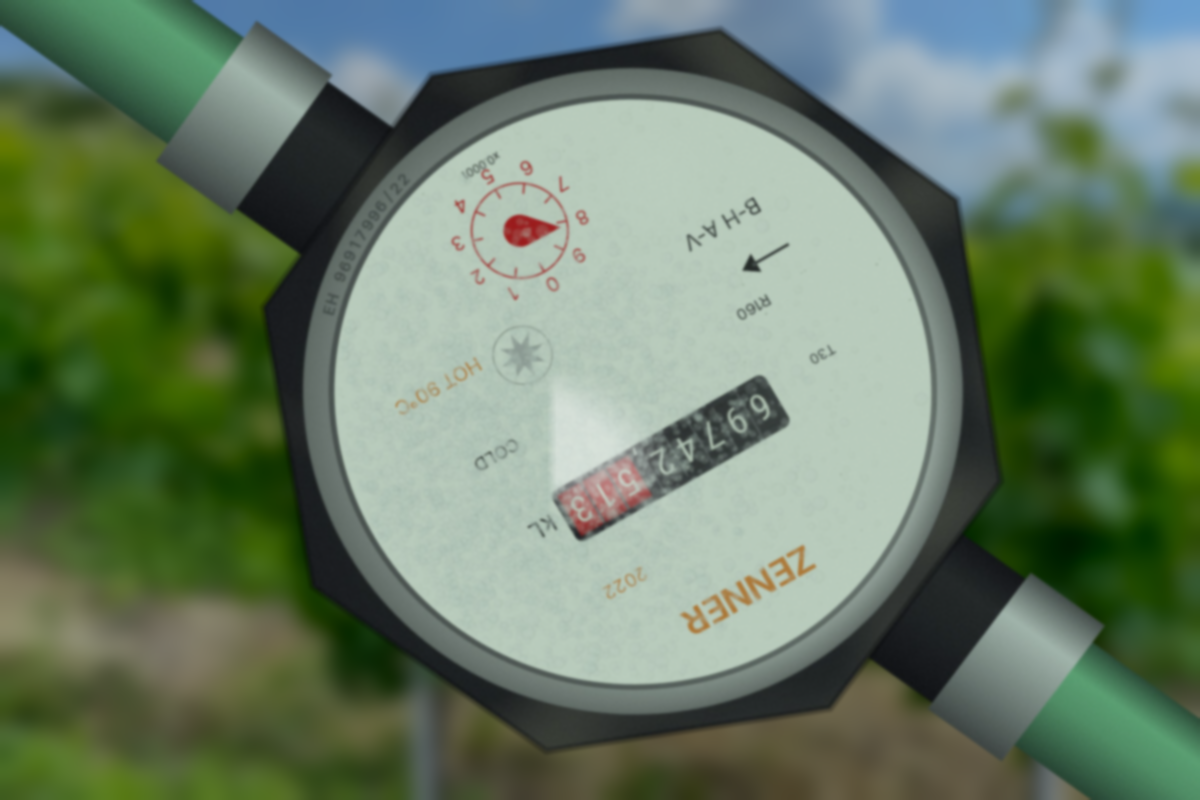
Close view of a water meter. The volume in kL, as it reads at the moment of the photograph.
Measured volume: 69742.5138 kL
